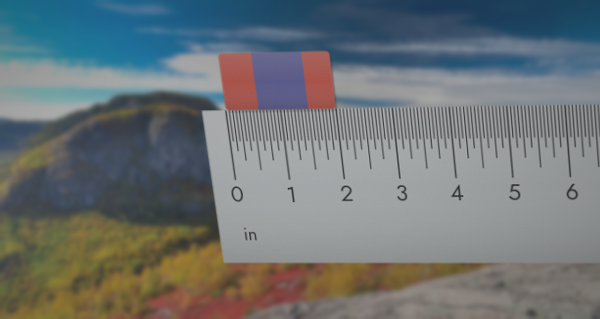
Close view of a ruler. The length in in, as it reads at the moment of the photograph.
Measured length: 2 in
